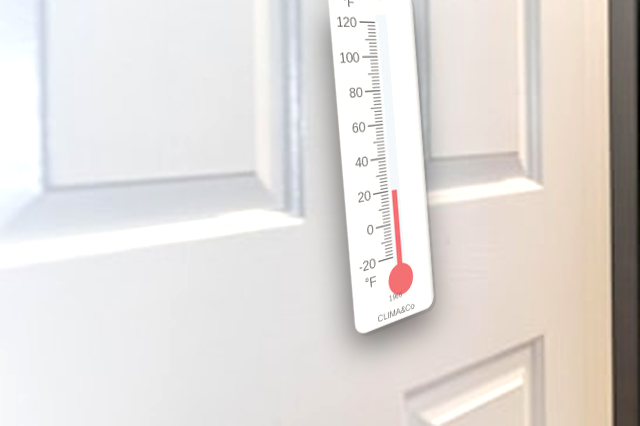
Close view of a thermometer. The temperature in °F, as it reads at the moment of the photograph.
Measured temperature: 20 °F
